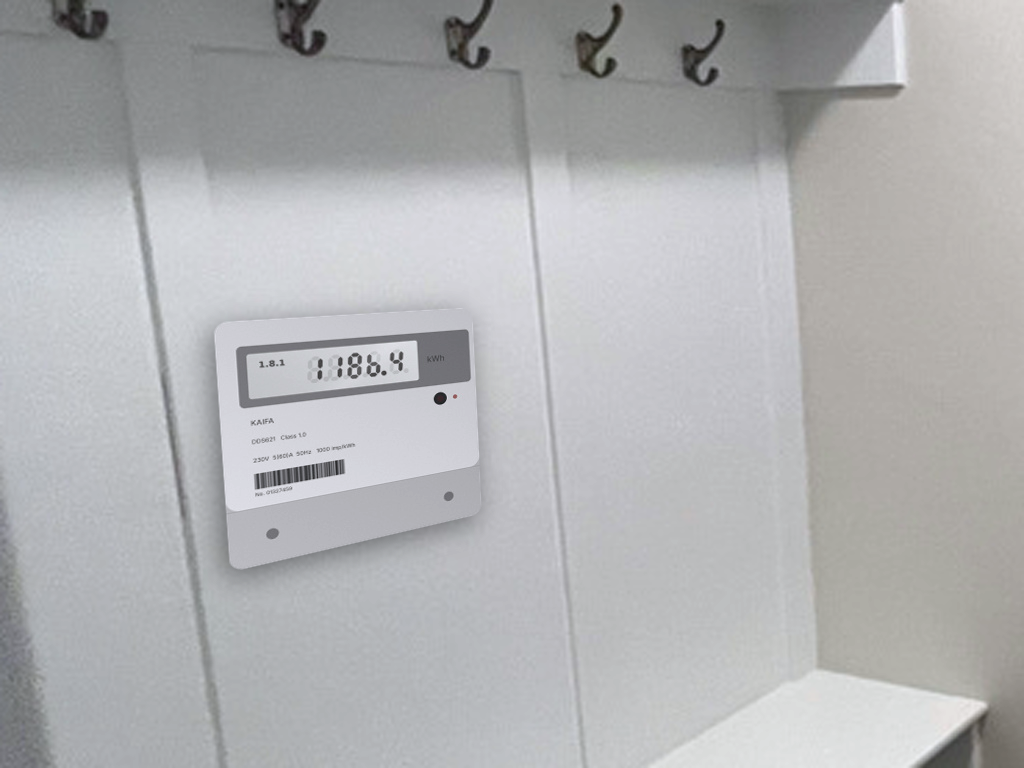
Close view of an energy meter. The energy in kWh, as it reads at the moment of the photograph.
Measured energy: 1186.4 kWh
